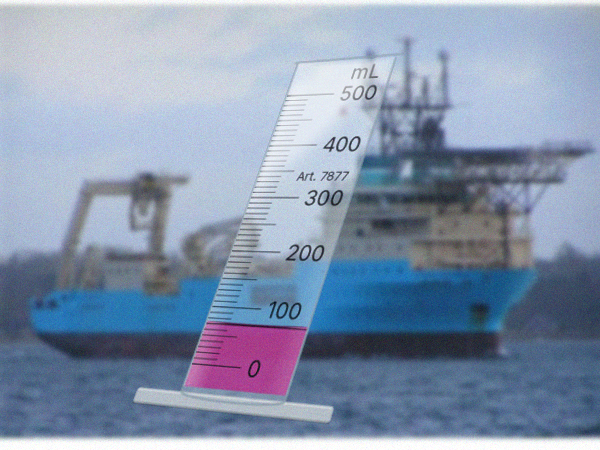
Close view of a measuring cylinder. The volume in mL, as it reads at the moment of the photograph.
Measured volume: 70 mL
